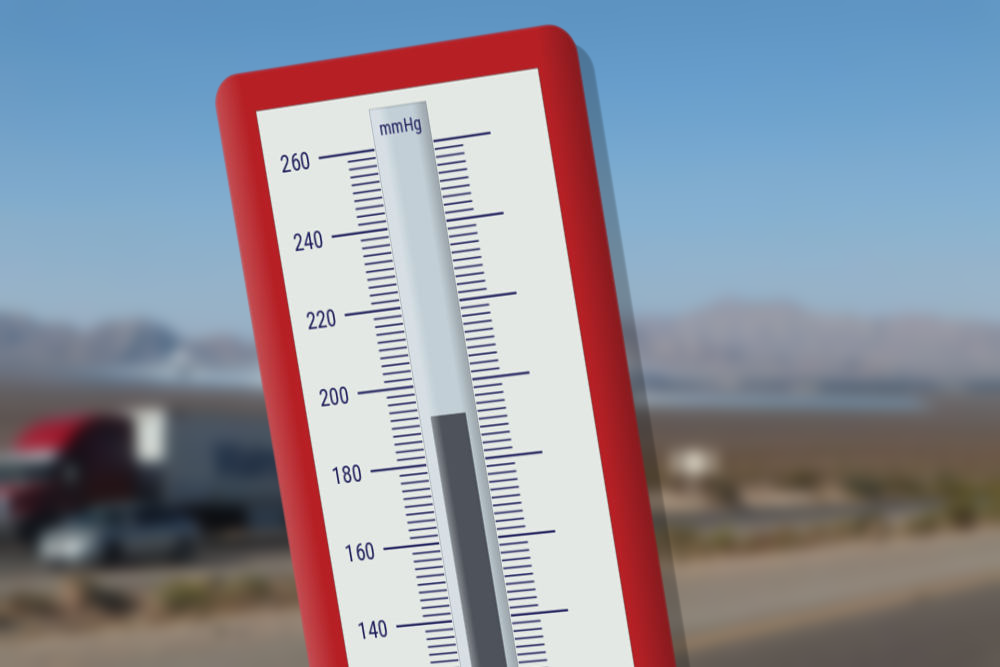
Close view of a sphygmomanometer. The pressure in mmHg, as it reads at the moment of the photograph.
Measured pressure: 192 mmHg
